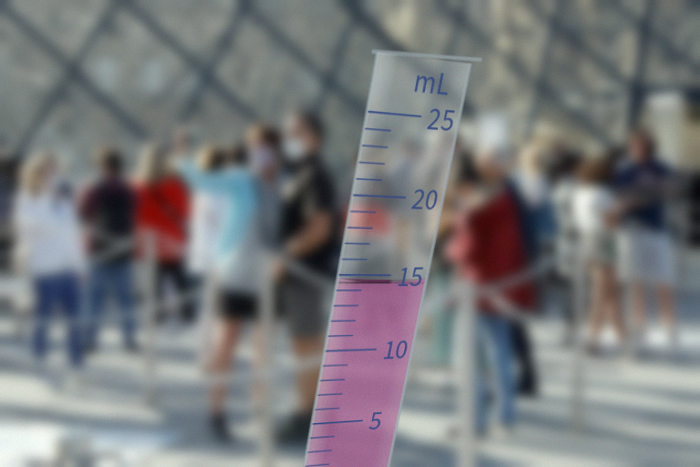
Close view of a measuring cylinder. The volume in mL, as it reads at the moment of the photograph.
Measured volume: 14.5 mL
